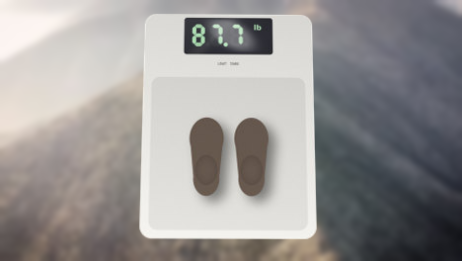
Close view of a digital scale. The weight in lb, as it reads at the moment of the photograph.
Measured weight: 87.7 lb
